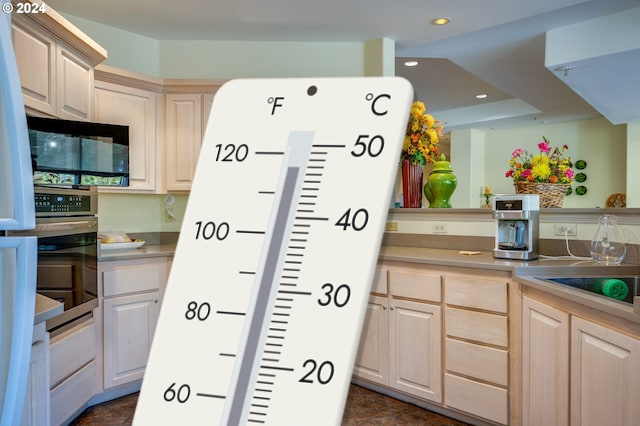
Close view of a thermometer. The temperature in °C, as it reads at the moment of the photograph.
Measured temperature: 47 °C
